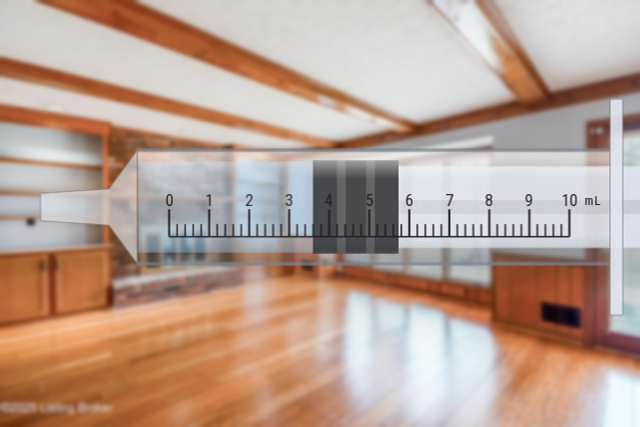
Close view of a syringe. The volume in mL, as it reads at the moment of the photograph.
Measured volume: 3.6 mL
